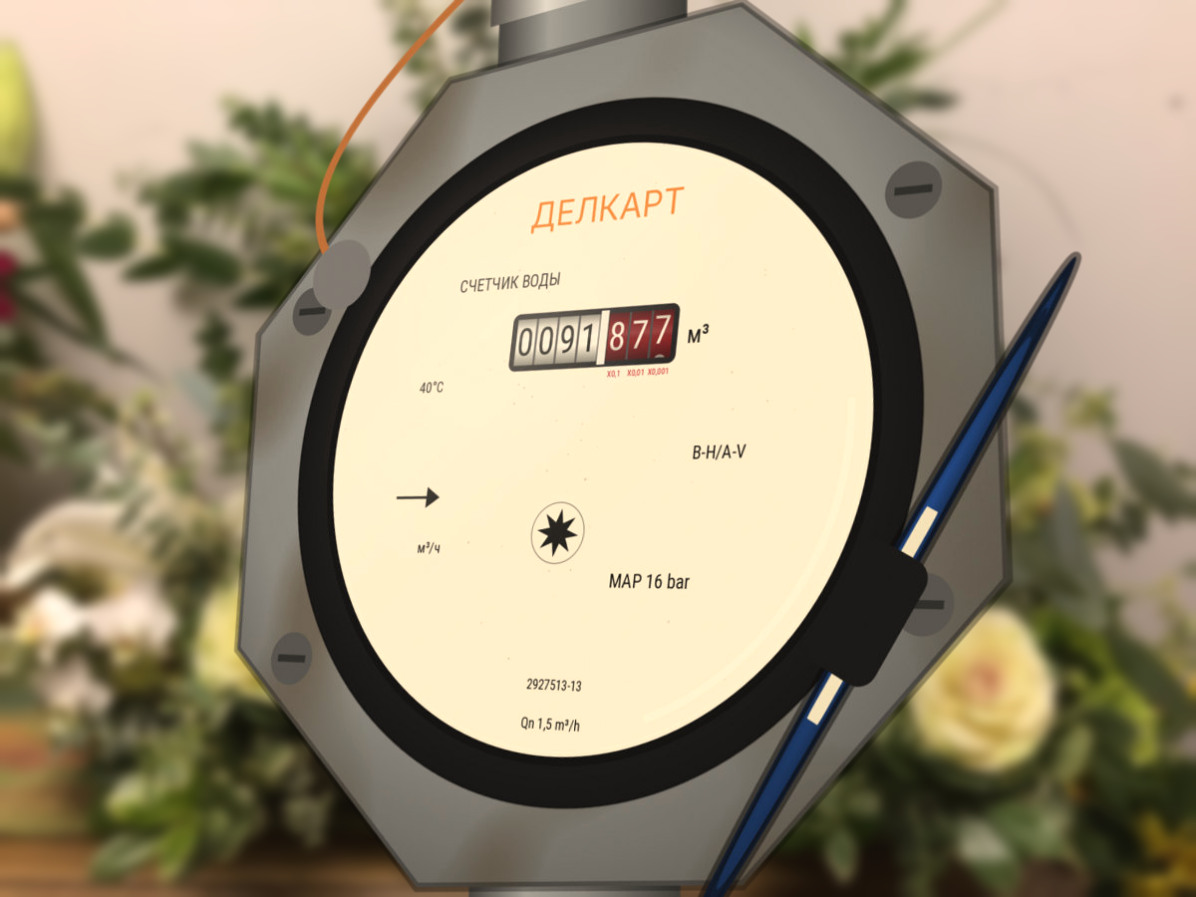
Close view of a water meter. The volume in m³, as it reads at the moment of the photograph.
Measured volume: 91.877 m³
